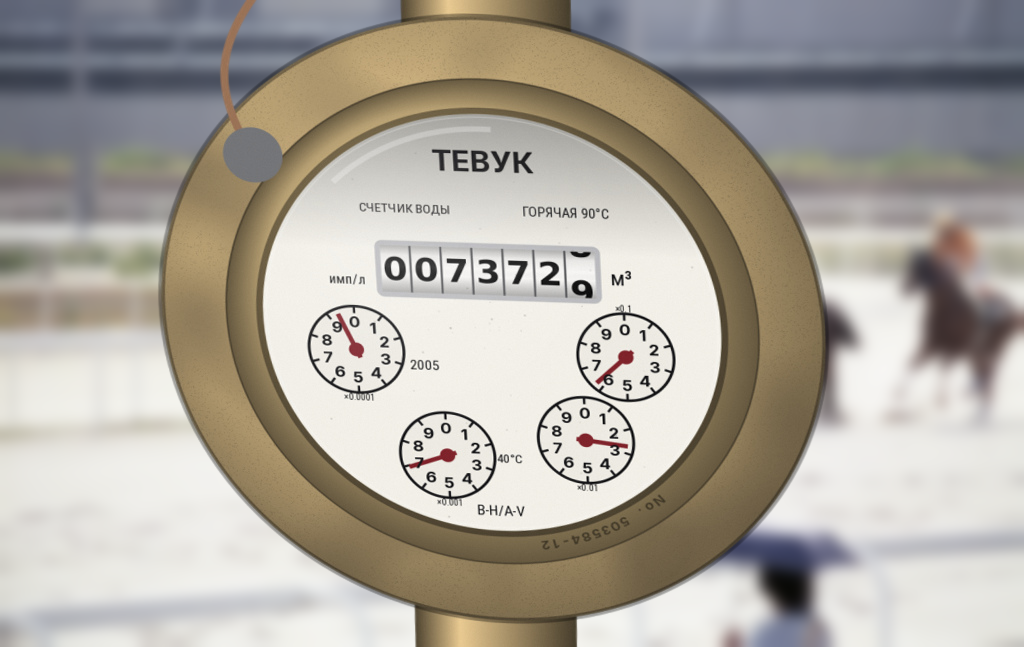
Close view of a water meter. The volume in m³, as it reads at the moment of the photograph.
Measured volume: 73728.6269 m³
